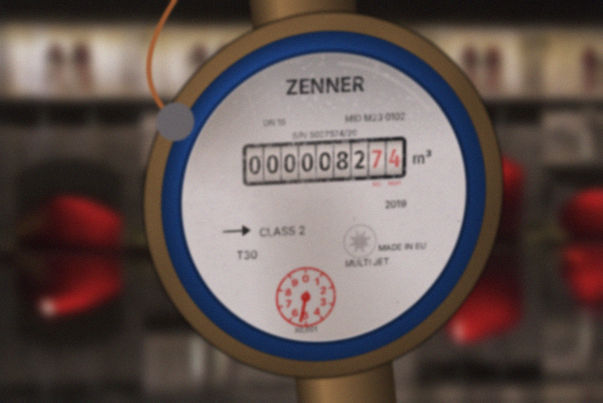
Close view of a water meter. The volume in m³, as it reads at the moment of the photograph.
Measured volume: 82.745 m³
